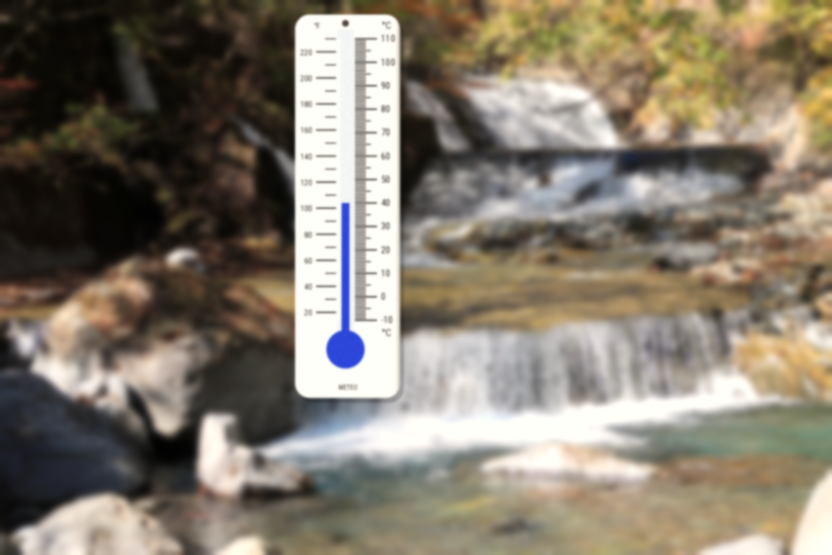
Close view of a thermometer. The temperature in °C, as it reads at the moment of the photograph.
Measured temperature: 40 °C
